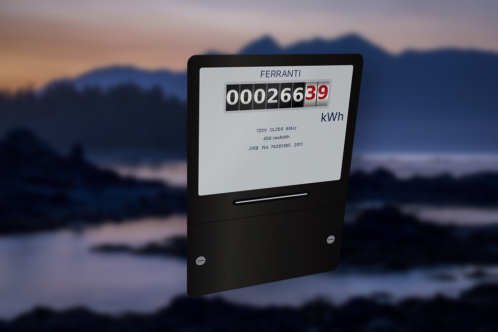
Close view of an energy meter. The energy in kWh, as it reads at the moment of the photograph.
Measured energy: 266.39 kWh
